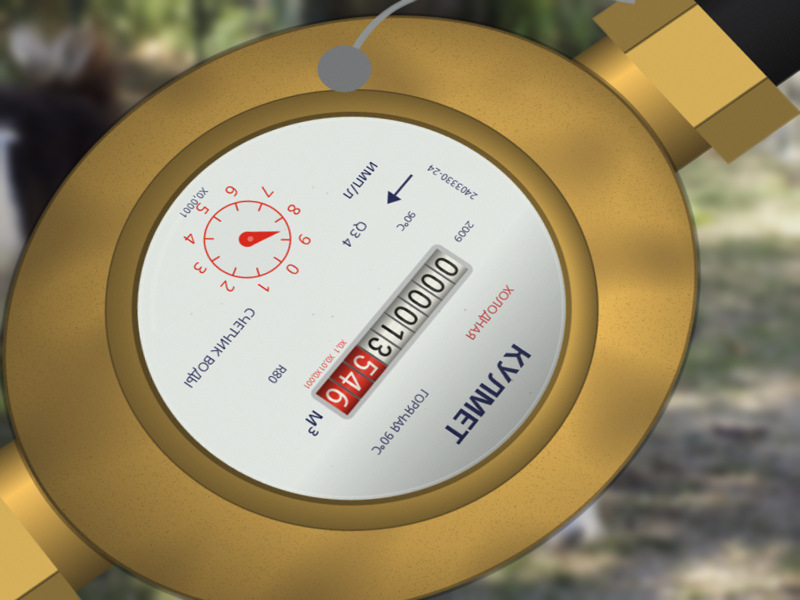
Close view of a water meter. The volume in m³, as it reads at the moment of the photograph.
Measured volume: 13.5468 m³
